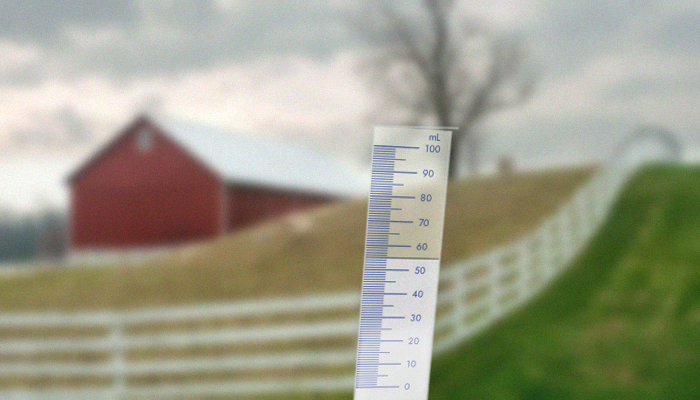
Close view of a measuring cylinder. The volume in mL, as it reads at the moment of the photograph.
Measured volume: 55 mL
